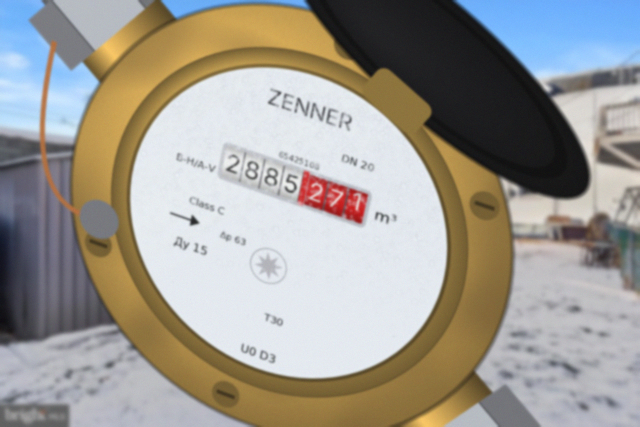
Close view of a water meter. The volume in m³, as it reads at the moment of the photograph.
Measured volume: 2885.271 m³
